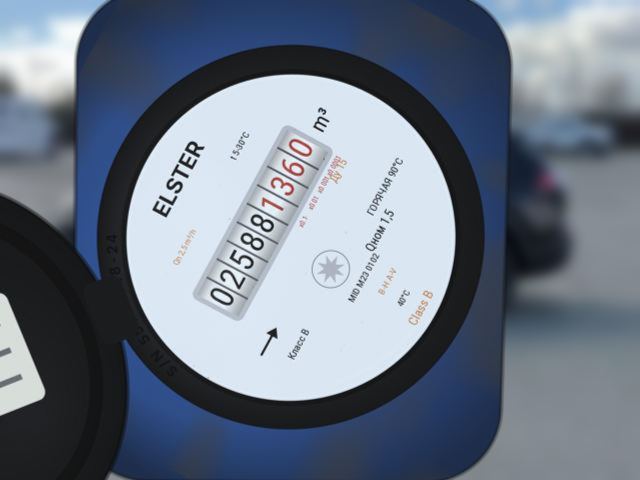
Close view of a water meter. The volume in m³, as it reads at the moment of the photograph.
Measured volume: 2588.1360 m³
